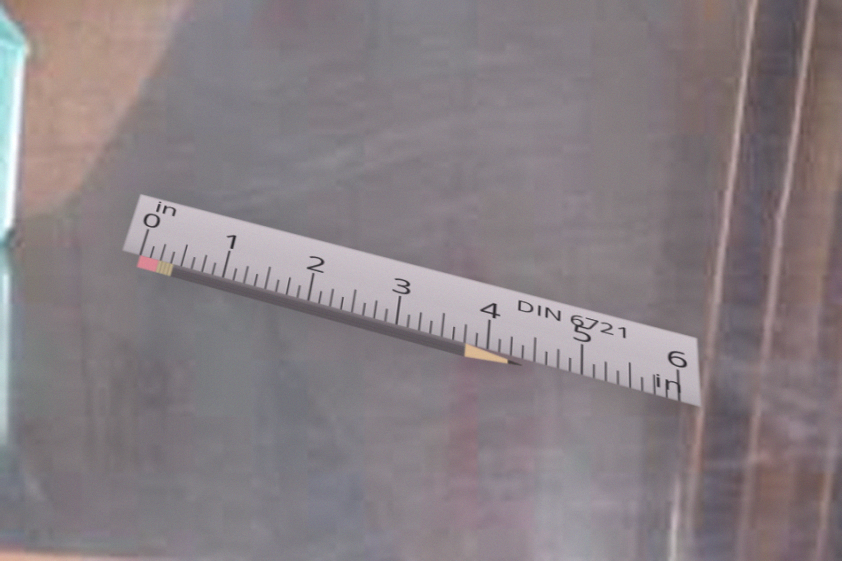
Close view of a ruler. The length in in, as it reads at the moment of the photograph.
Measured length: 4.375 in
